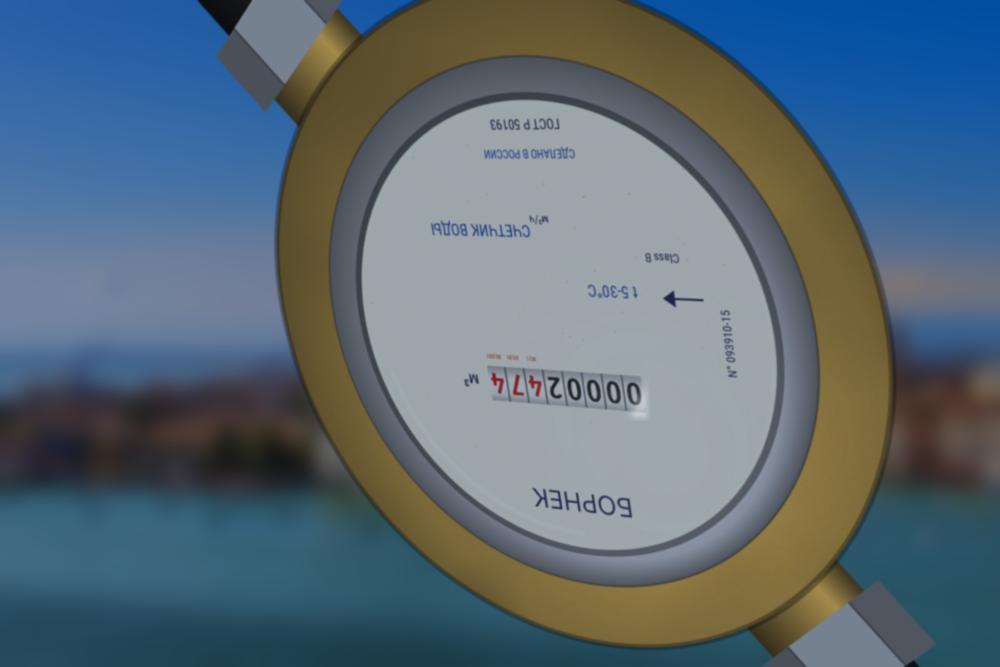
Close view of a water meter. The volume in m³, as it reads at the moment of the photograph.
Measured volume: 2.474 m³
